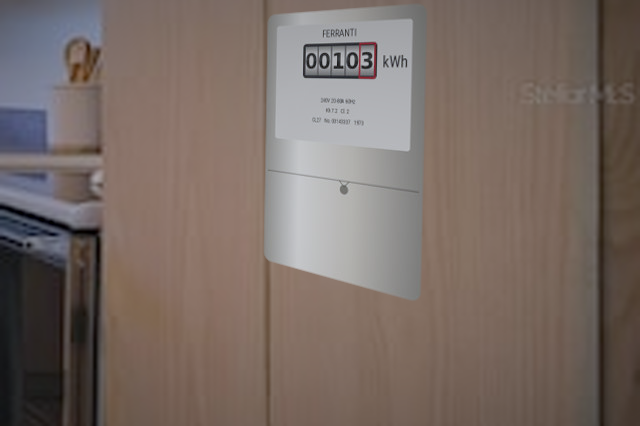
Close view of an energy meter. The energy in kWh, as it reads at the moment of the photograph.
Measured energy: 10.3 kWh
